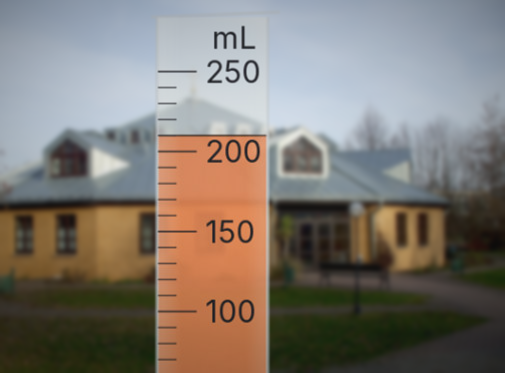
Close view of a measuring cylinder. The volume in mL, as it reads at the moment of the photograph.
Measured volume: 210 mL
